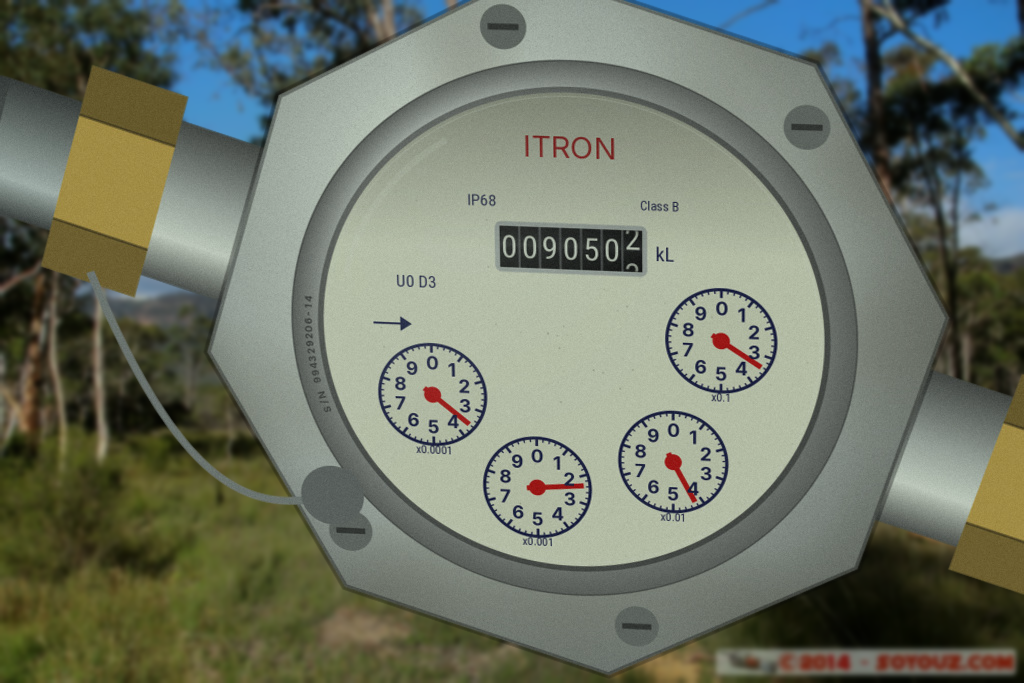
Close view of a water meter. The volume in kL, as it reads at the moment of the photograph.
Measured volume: 90502.3423 kL
